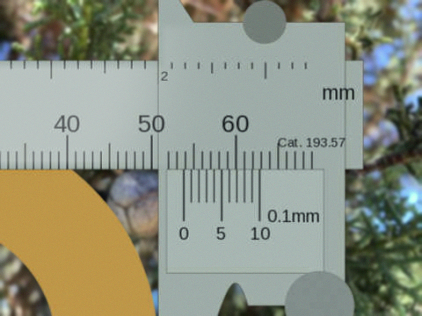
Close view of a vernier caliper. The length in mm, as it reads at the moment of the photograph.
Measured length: 53.8 mm
